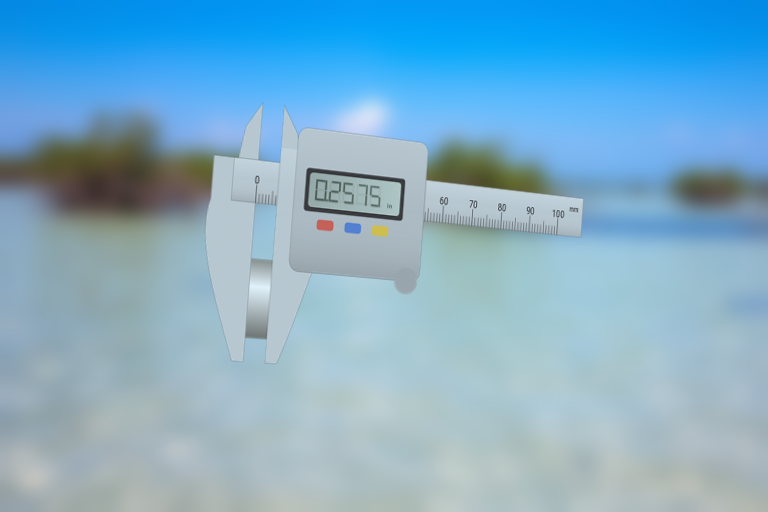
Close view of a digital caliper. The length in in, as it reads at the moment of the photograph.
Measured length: 0.2575 in
